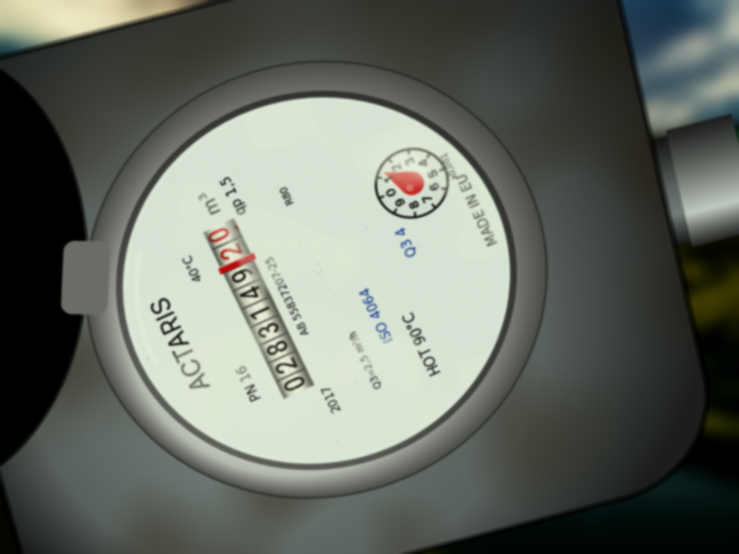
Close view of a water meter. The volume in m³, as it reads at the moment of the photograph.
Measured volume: 283149.201 m³
